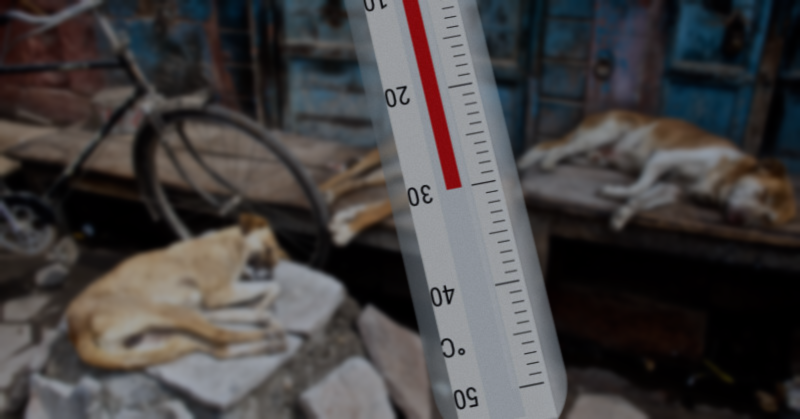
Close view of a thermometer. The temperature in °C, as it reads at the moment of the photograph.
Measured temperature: 30 °C
